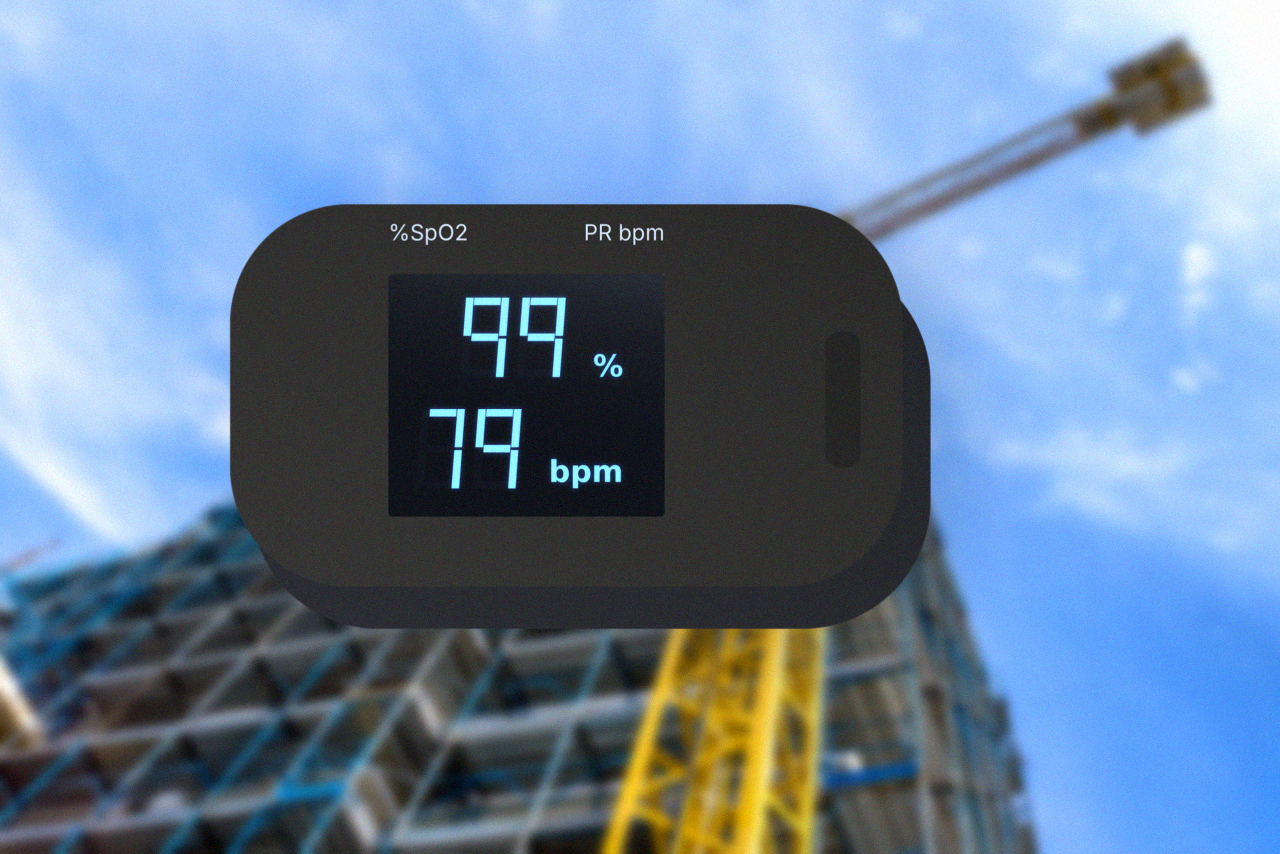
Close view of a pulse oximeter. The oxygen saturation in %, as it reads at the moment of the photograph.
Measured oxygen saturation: 99 %
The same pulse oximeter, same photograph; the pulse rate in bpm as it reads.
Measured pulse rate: 79 bpm
